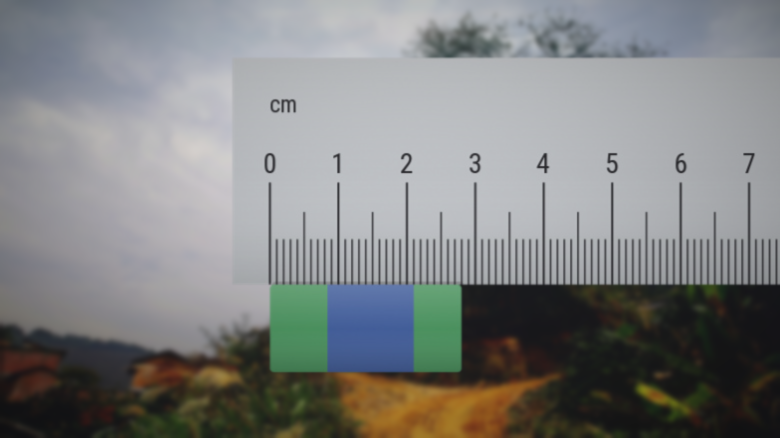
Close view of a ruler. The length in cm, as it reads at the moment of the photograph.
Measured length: 2.8 cm
